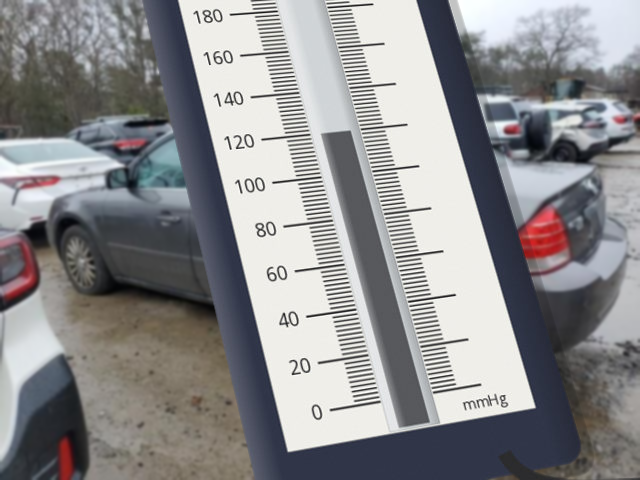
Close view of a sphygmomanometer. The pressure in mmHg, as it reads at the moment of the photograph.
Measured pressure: 120 mmHg
